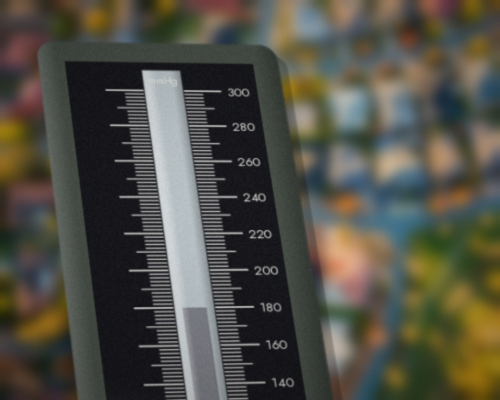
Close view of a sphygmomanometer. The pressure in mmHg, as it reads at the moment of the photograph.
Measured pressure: 180 mmHg
